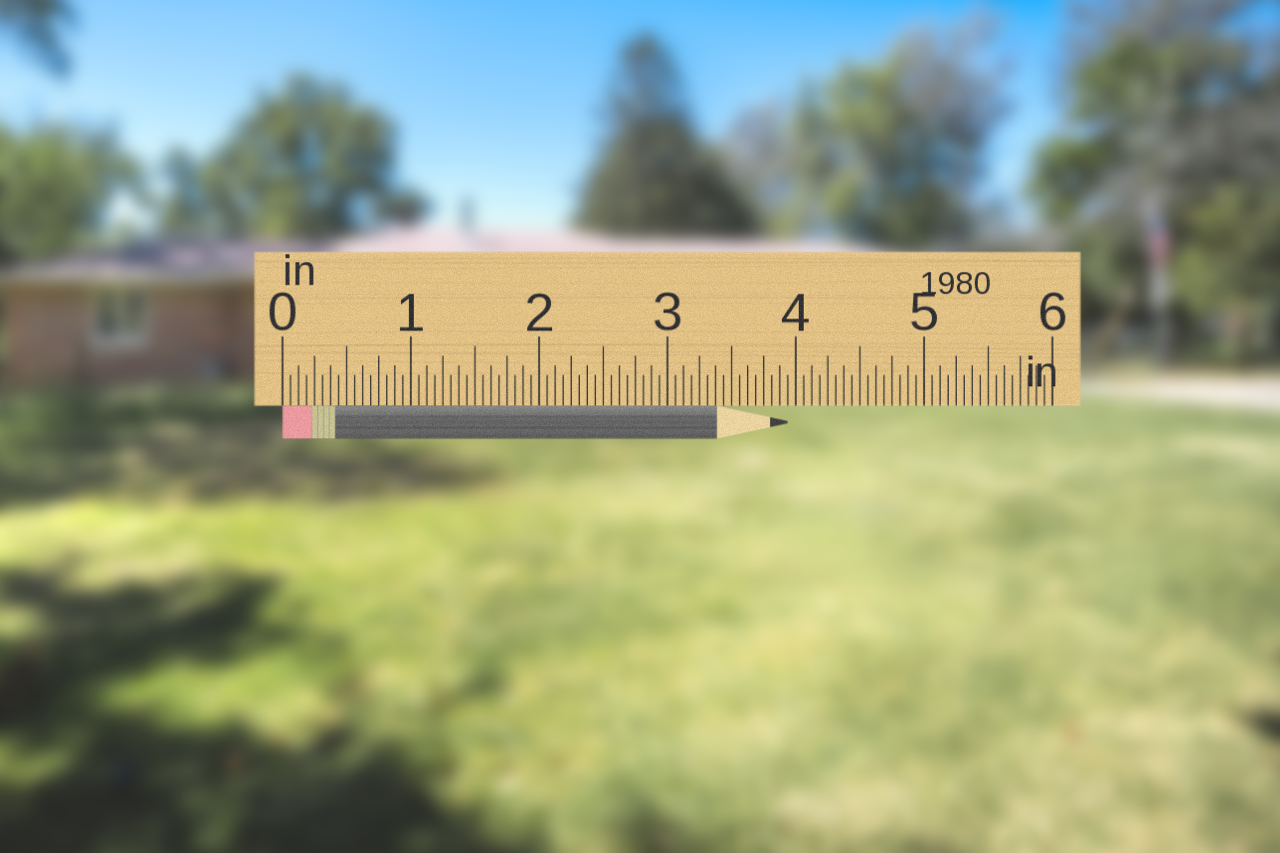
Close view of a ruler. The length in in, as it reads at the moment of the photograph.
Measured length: 3.9375 in
